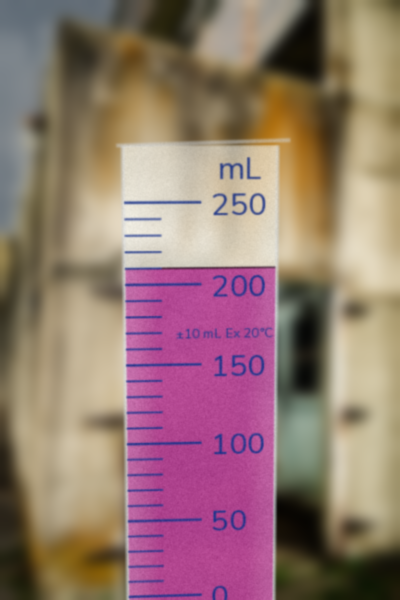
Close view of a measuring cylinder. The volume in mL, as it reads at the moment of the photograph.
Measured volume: 210 mL
